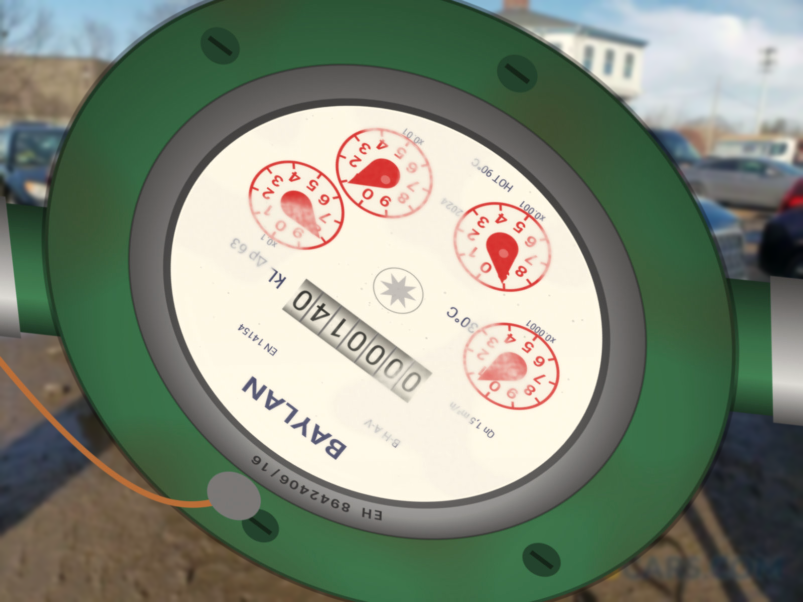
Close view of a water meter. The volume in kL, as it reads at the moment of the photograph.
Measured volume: 140.8090 kL
